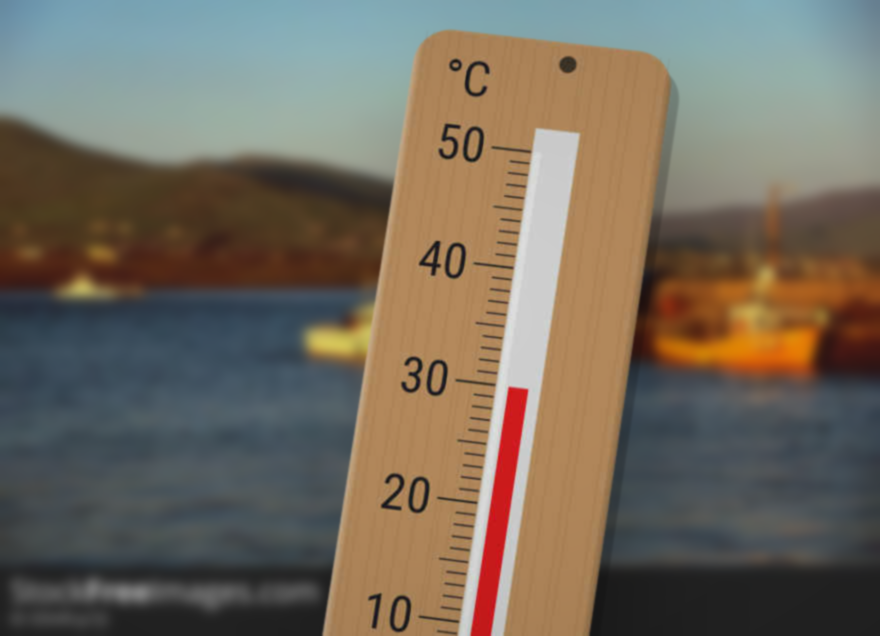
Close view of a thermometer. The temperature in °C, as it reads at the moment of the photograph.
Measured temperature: 30 °C
